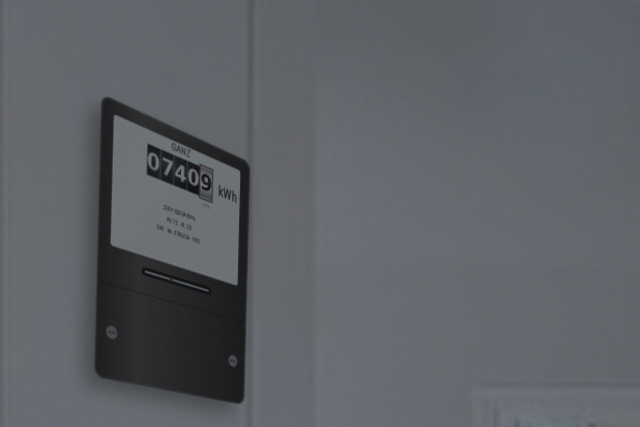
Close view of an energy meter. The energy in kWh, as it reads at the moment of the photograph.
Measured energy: 740.9 kWh
